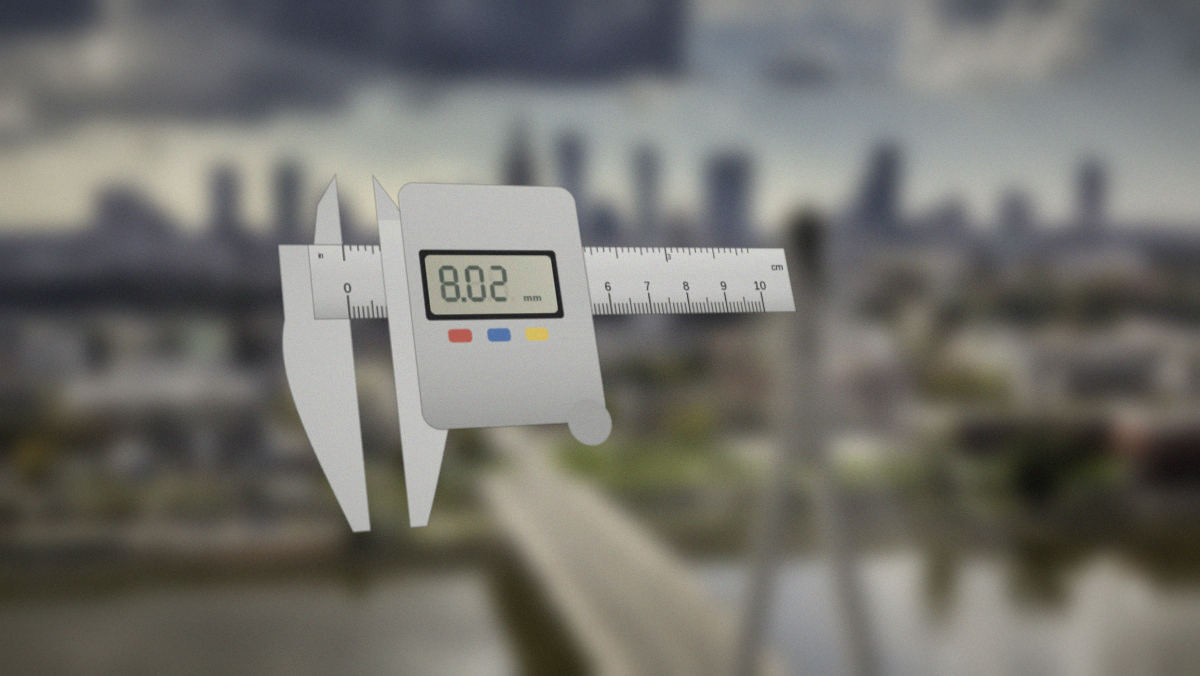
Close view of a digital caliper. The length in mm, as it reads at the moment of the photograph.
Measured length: 8.02 mm
